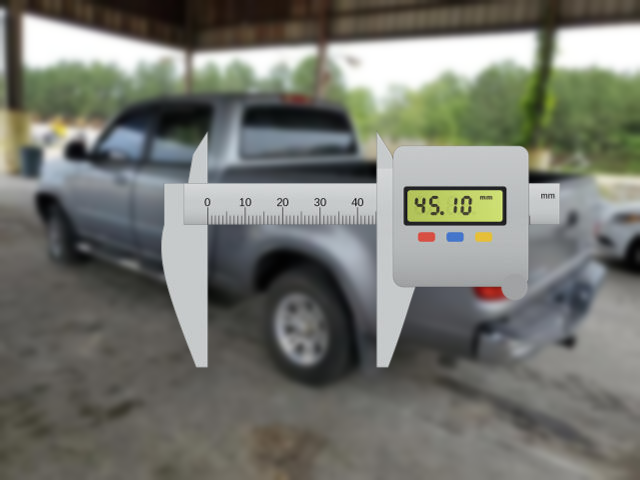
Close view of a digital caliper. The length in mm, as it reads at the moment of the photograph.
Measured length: 45.10 mm
